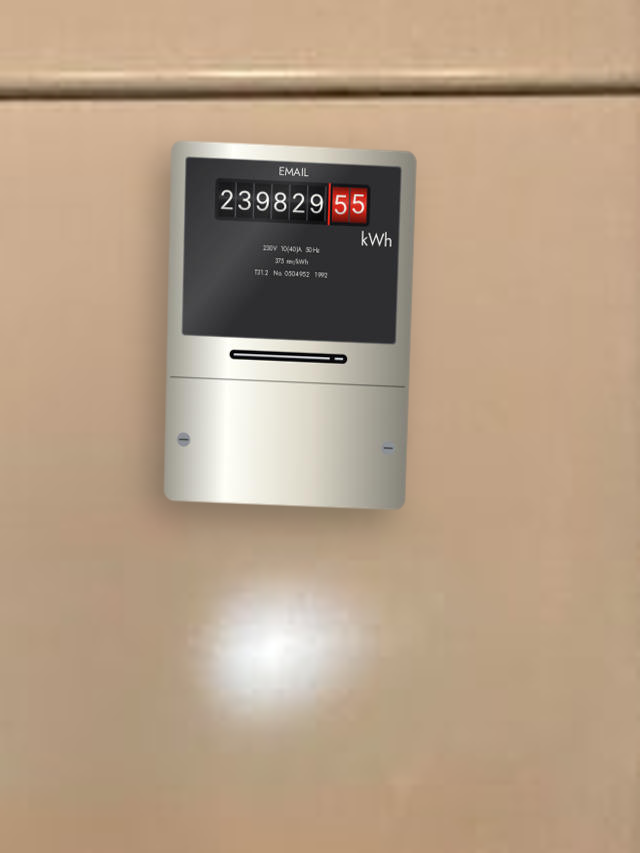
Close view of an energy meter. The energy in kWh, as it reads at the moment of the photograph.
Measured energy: 239829.55 kWh
